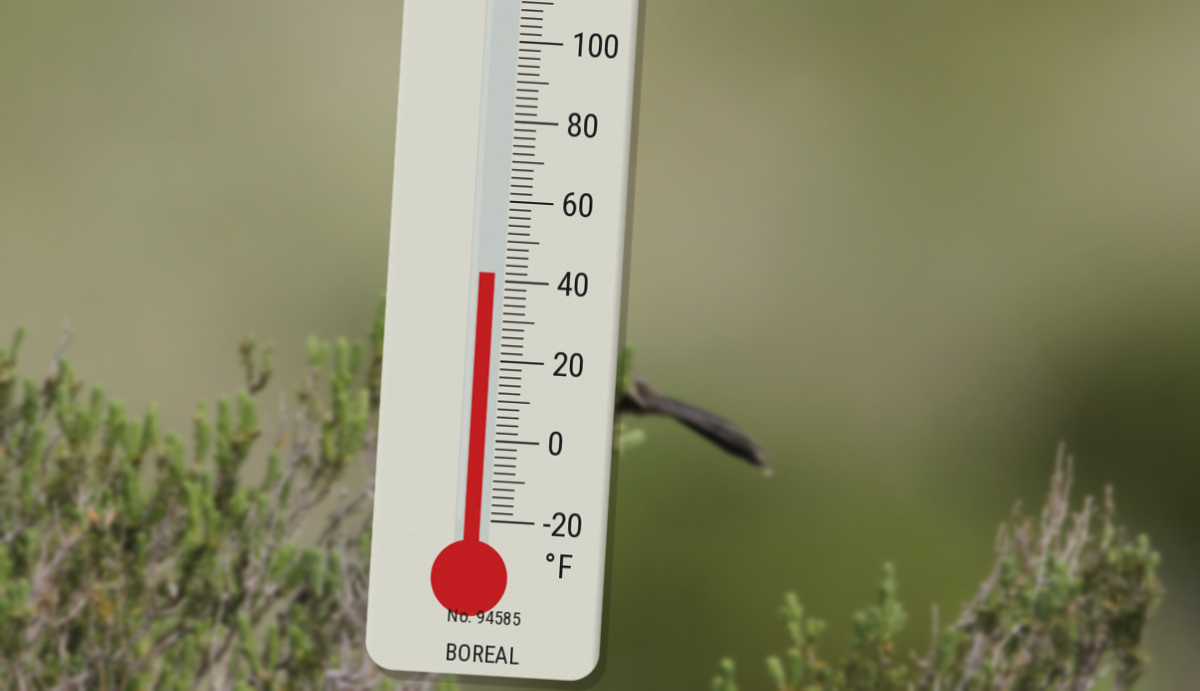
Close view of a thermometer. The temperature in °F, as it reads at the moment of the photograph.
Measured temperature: 42 °F
